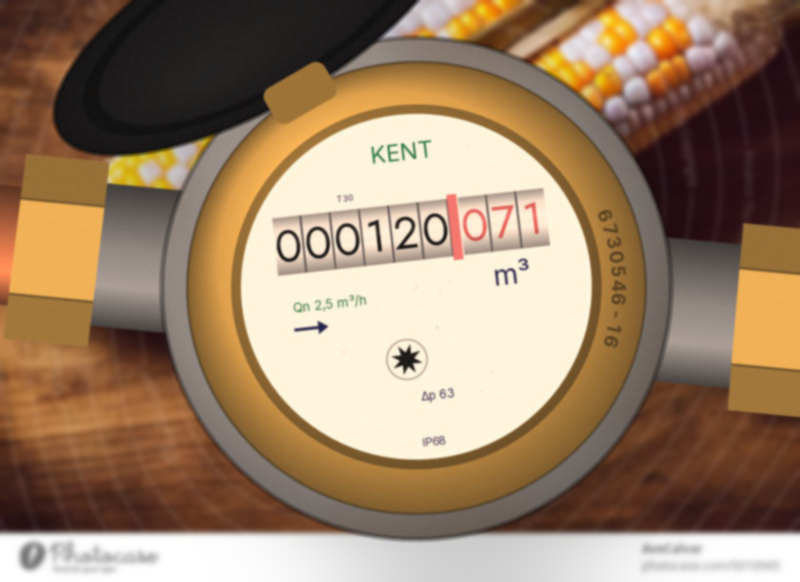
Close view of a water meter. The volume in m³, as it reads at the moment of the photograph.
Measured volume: 120.071 m³
